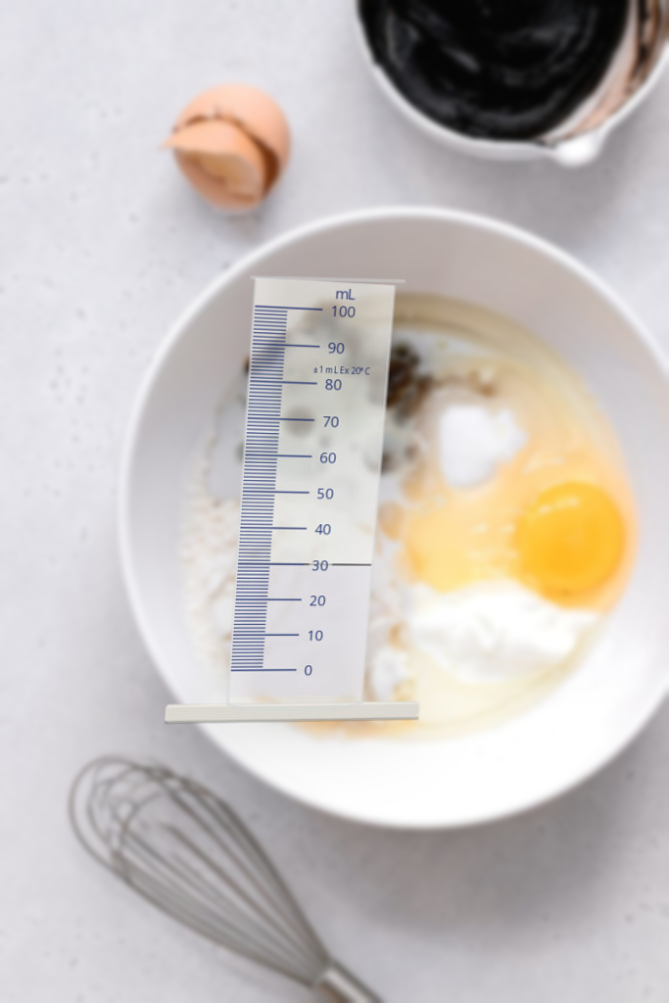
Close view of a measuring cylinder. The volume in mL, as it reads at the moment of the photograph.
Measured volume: 30 mL
